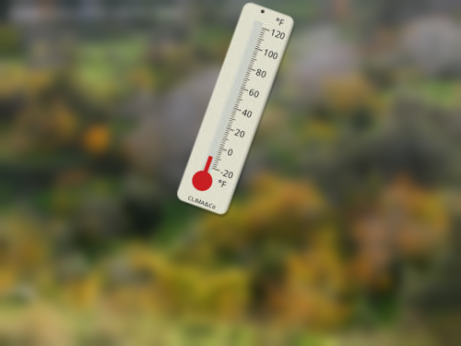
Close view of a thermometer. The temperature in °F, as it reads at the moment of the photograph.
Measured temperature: -10 °F
